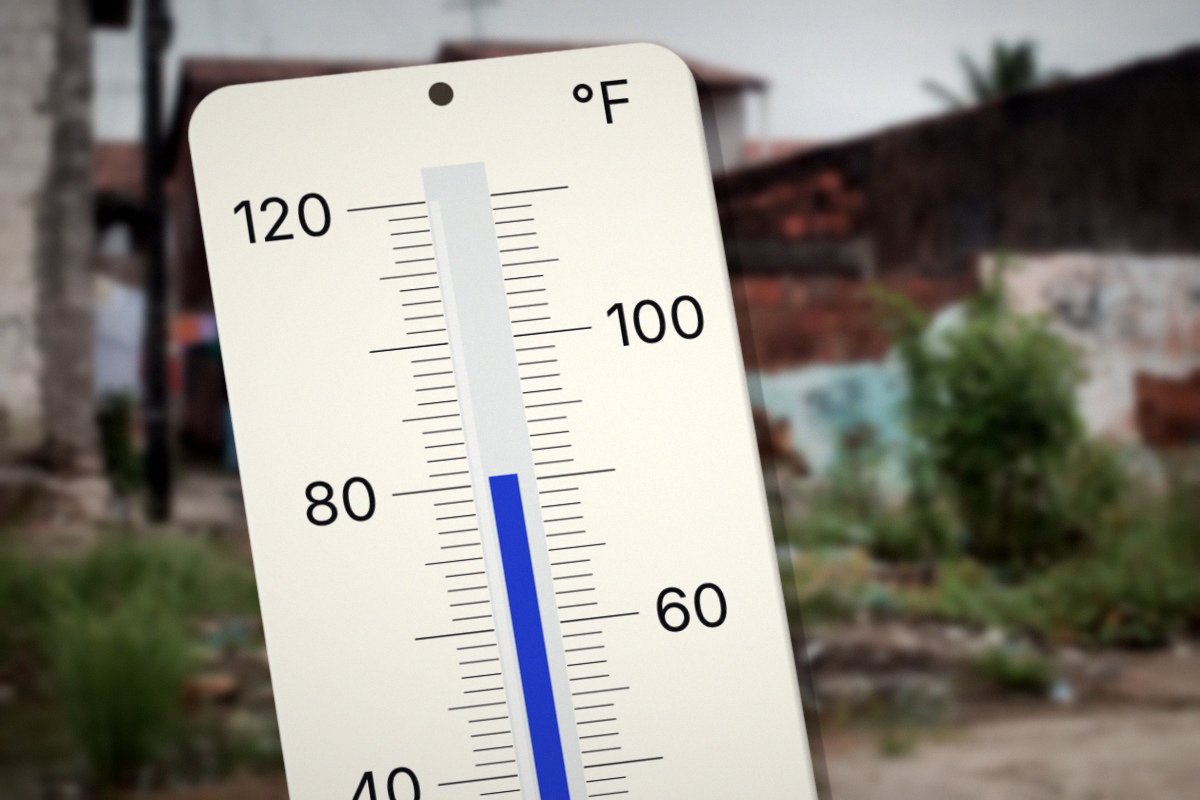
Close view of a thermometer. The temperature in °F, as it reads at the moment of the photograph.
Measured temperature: 81 °F
